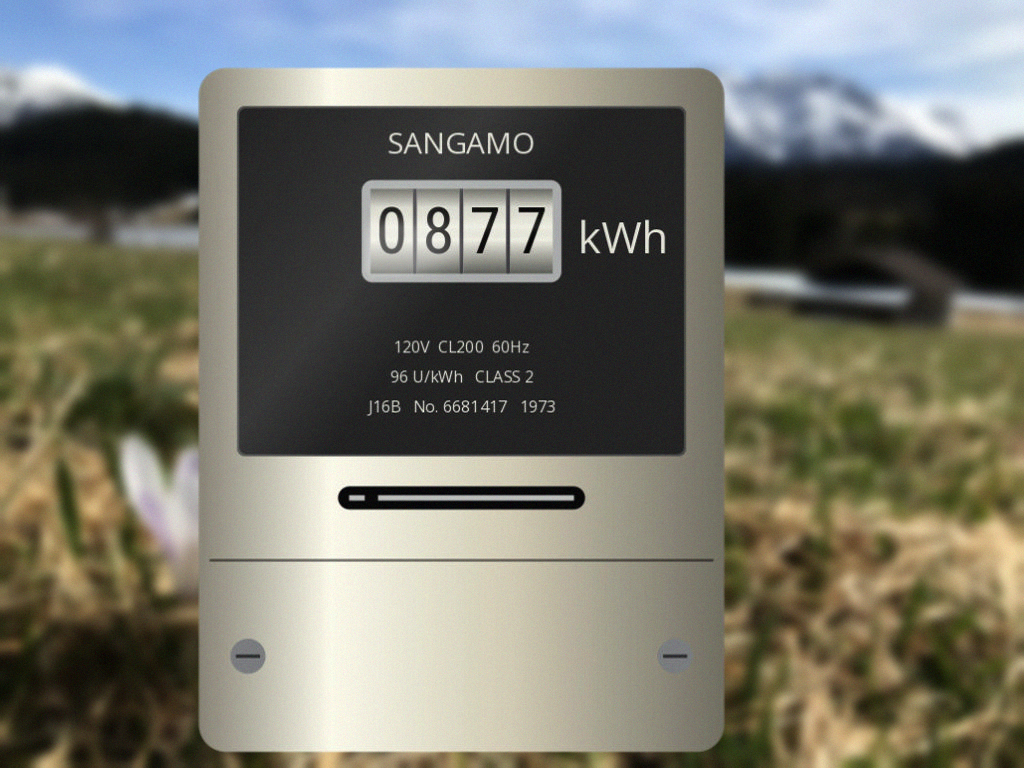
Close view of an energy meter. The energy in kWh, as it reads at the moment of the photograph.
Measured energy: 877 kWh
